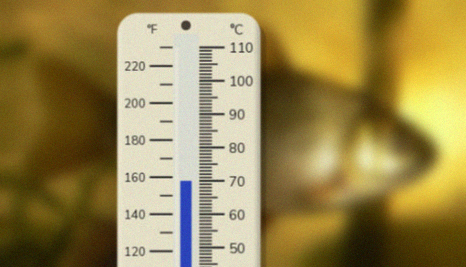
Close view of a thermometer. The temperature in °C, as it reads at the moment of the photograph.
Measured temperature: 70 °C
